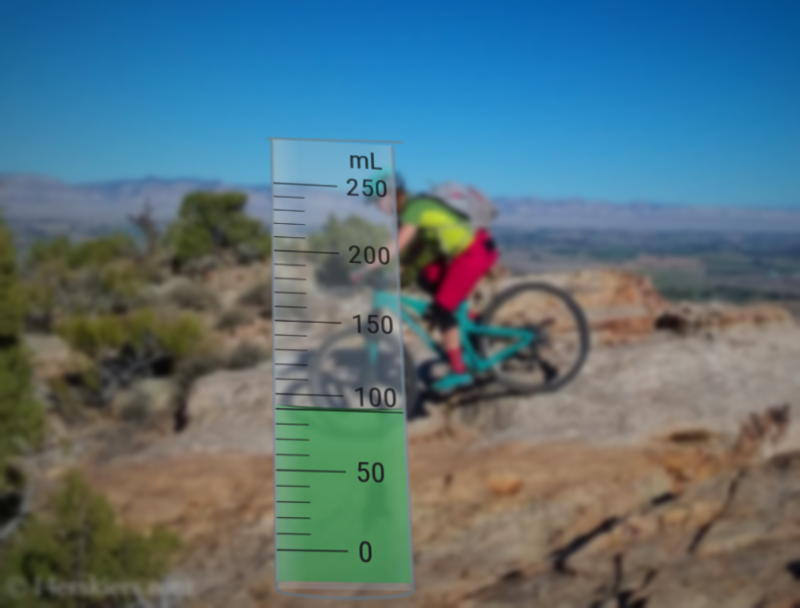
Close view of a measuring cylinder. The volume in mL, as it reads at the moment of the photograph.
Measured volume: 90 mL
